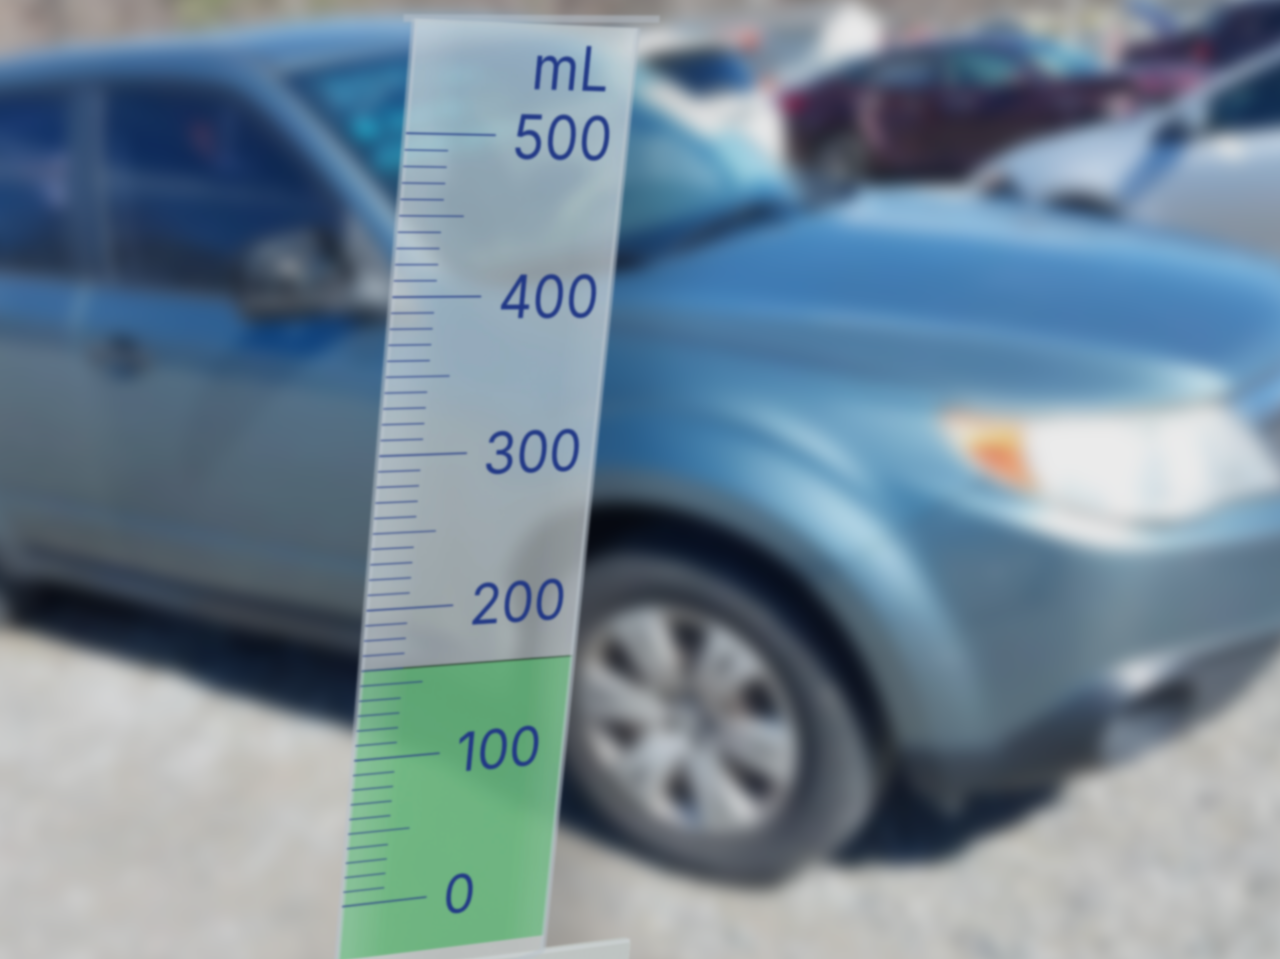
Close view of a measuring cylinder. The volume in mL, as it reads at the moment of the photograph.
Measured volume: 160 mL
